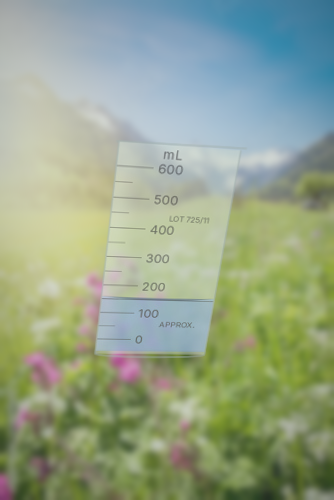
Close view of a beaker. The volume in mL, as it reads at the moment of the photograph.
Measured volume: 150 mL
